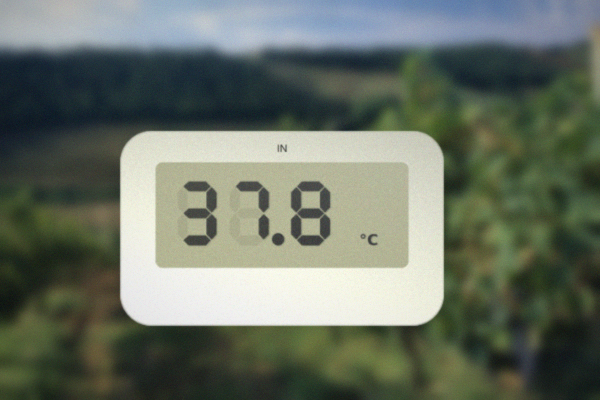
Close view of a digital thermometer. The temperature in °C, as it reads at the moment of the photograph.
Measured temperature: 37.8 °C
